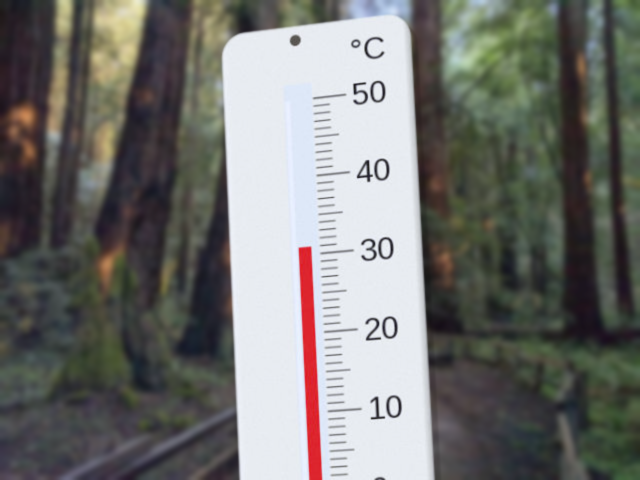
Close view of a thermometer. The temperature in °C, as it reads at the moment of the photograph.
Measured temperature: 31 °C
